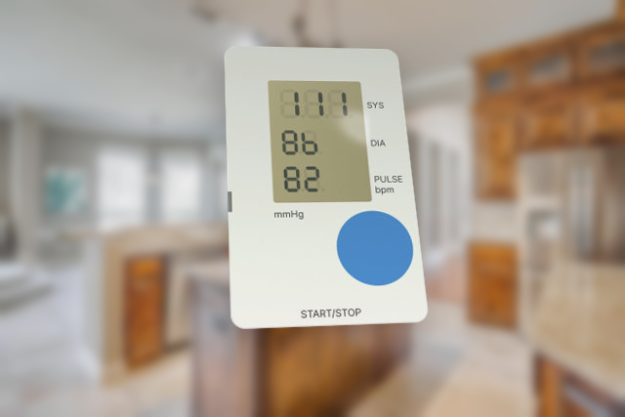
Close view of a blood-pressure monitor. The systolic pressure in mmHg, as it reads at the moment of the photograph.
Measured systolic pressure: 111 mmHg
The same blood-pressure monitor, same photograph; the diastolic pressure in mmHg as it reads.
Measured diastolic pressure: 86 mmHg
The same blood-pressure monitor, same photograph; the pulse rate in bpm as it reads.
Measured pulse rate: 82 bpm
